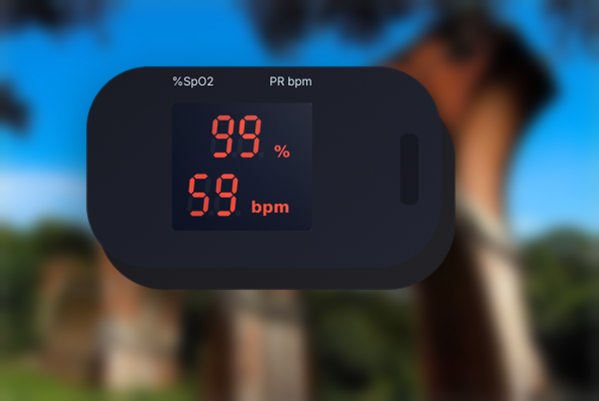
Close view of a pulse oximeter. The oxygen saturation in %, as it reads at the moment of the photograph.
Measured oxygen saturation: 99 %
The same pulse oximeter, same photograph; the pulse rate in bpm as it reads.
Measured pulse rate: 59 bpm
